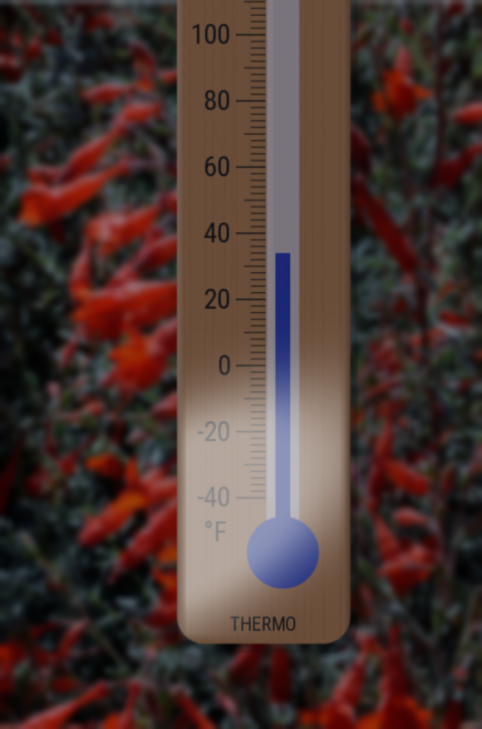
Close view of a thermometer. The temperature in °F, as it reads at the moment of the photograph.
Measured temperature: 34 °F
